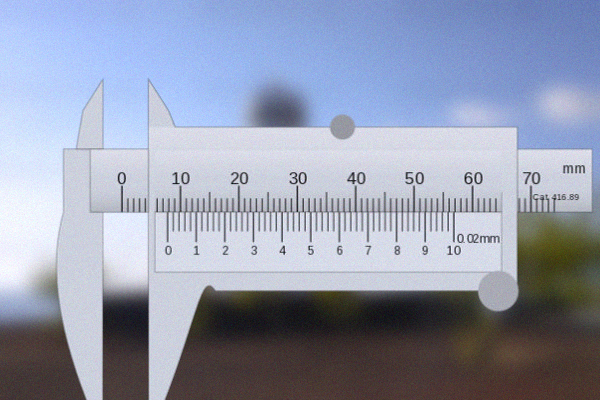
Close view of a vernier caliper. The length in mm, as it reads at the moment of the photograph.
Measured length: 7.8 mm
